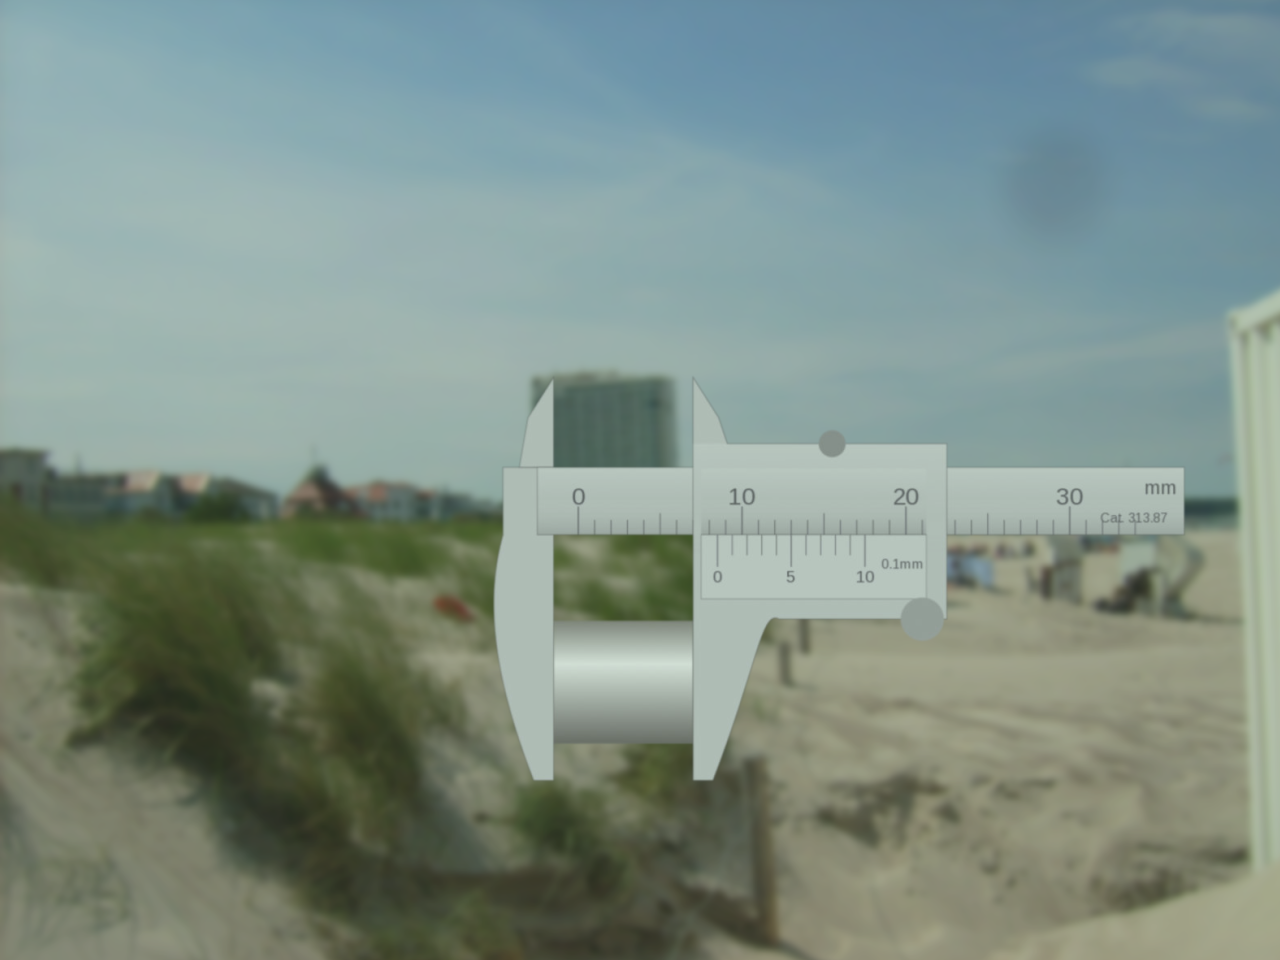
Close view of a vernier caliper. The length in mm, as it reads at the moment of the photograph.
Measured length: 8.5 mm
